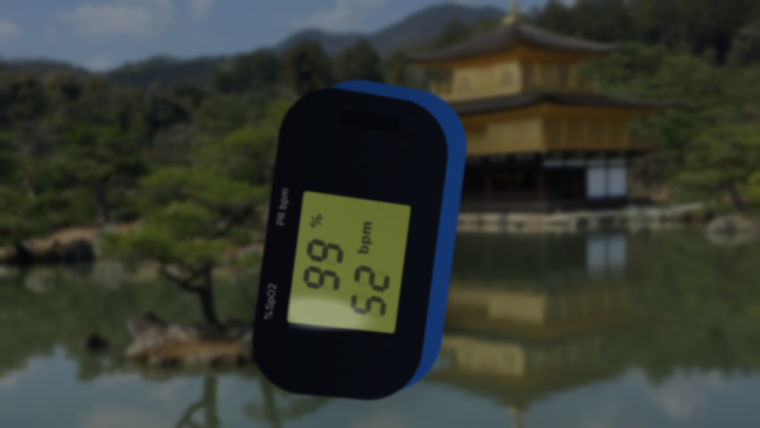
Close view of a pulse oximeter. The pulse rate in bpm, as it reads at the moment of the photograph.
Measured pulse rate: 52 bpm
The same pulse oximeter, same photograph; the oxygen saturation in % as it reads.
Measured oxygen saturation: 99 %
